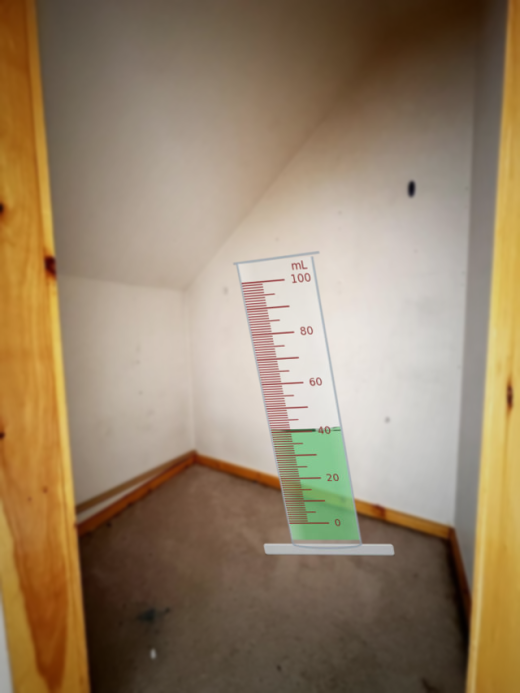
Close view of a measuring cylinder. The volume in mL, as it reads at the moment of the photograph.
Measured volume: 40 mL
